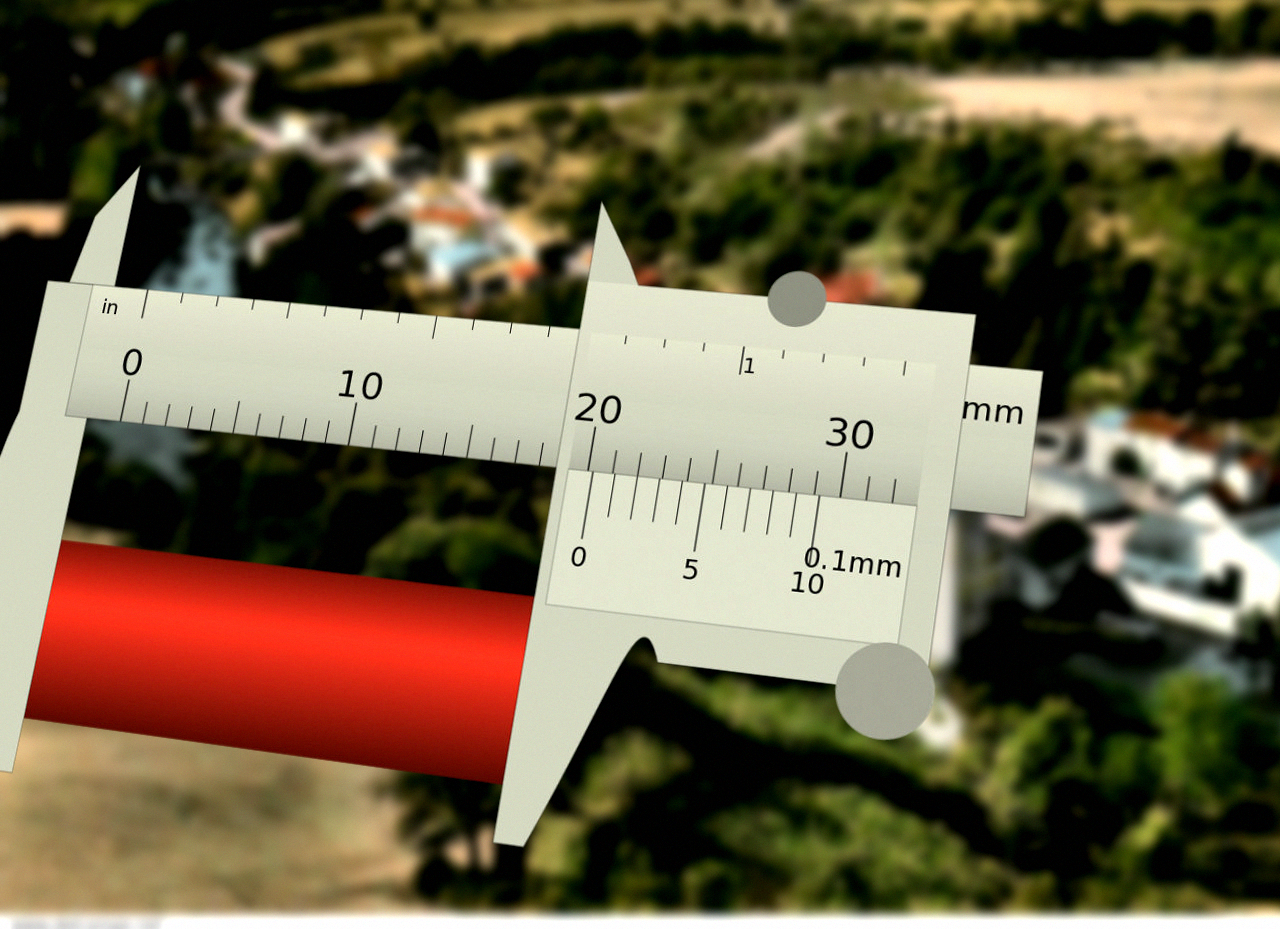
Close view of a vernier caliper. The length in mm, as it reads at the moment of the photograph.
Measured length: 20.2 mm
